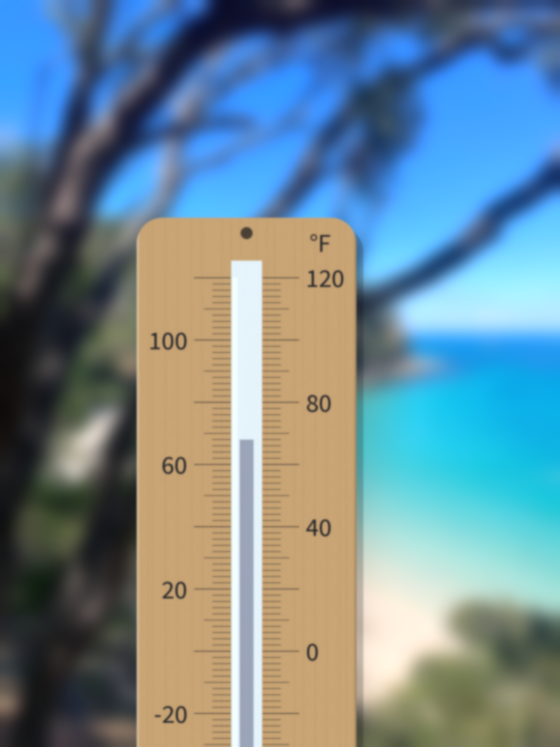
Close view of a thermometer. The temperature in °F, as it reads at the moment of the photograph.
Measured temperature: 68 °F
